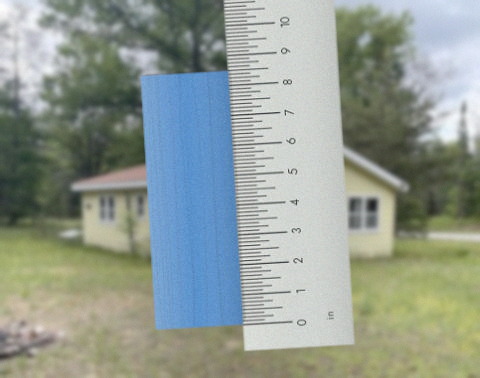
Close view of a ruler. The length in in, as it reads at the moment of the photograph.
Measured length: 8.5 in
